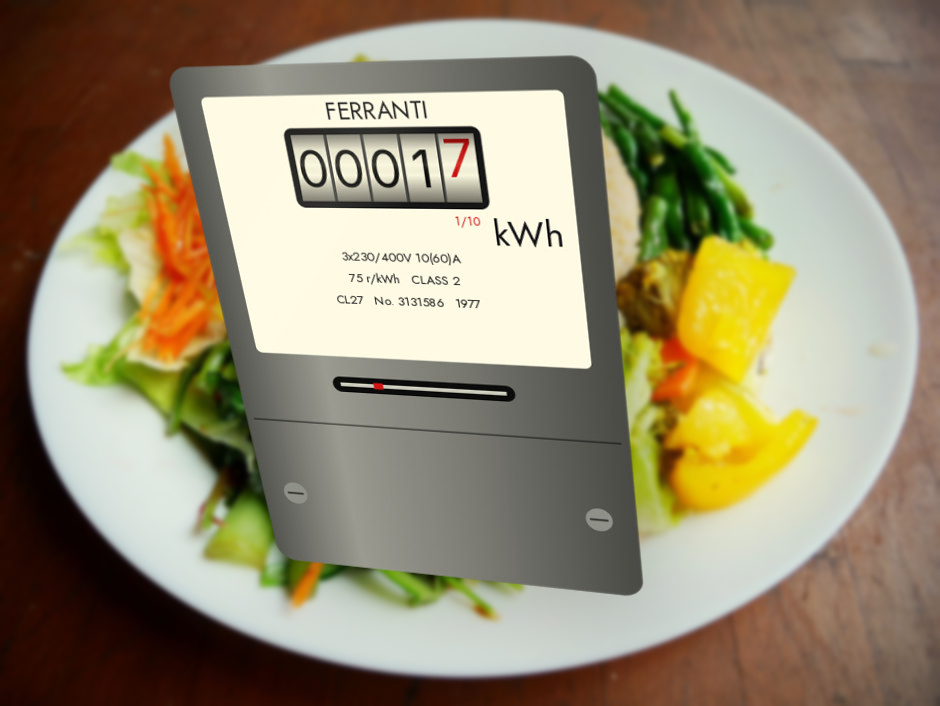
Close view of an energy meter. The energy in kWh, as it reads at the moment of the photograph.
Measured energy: 1.7 kWh
